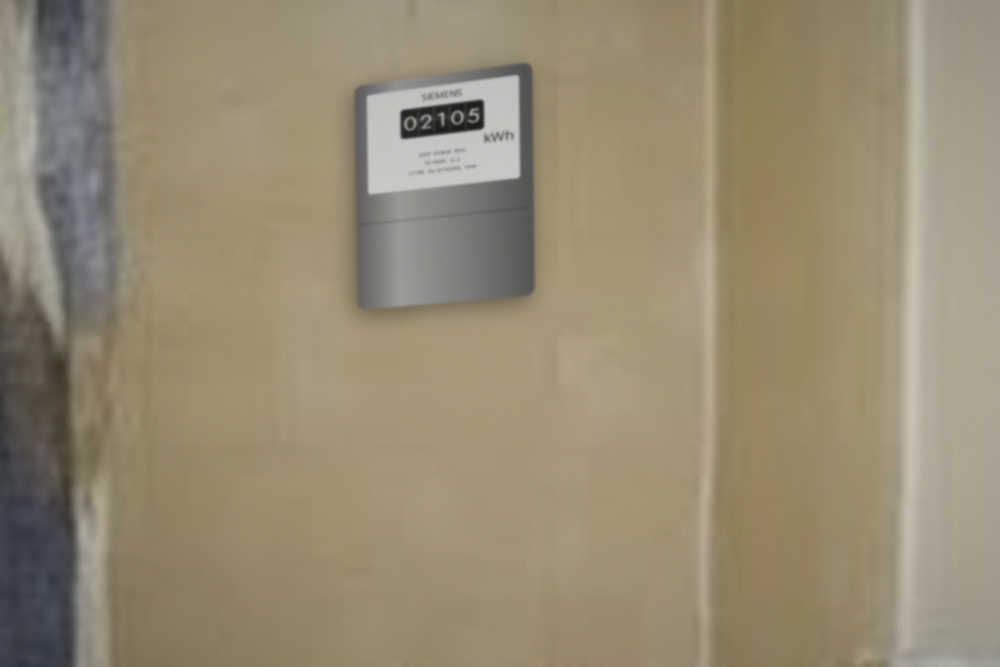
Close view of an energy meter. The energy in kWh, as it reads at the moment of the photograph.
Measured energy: 2105 kWh
